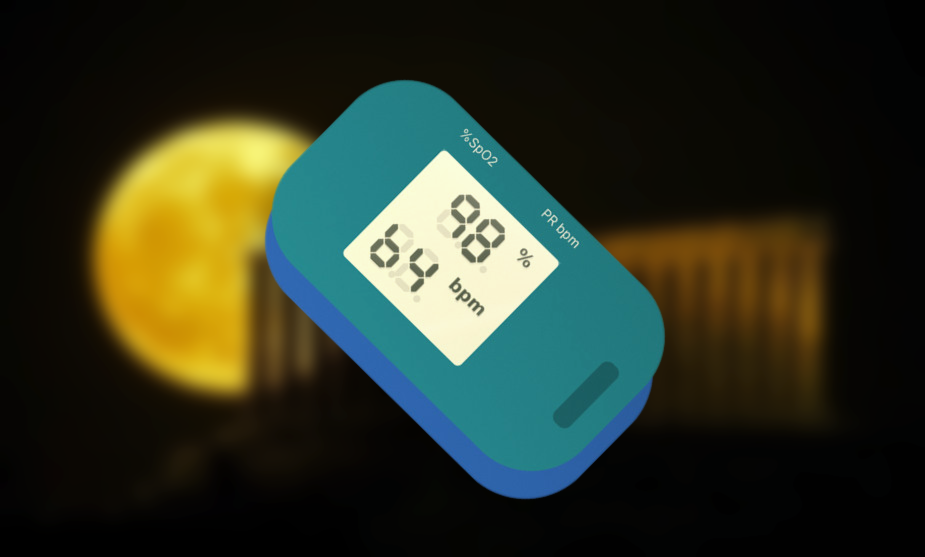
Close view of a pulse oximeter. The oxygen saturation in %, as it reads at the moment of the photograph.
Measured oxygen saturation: 98 %
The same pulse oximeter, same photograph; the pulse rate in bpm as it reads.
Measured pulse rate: 64 bpm
